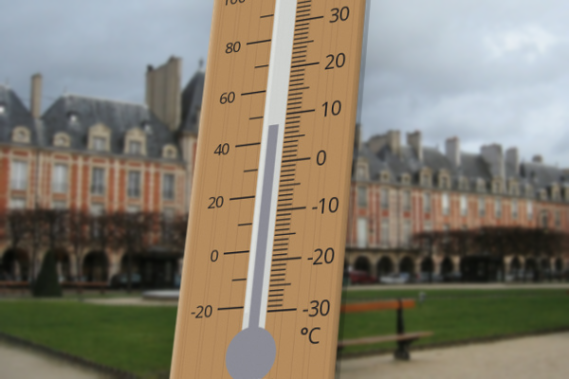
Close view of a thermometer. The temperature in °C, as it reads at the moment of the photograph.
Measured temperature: 8 °C
